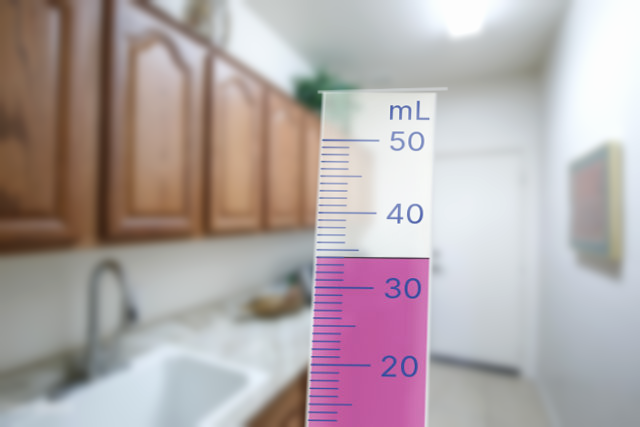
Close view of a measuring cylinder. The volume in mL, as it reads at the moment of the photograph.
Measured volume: 34 mL
